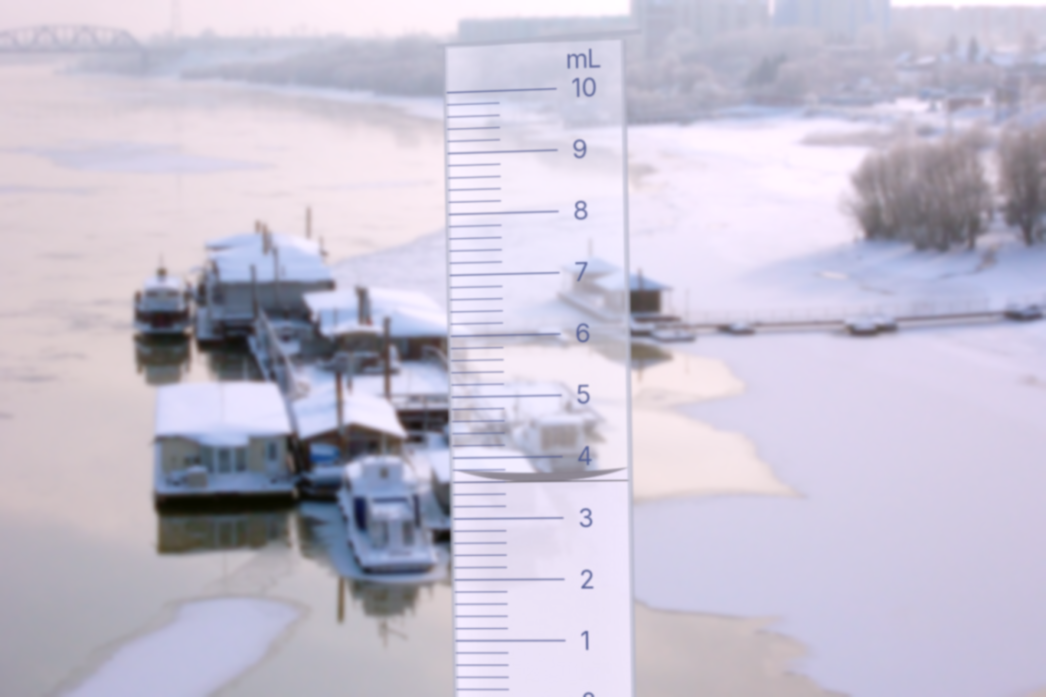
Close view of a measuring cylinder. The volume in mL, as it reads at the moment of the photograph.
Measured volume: 3.6 mL
